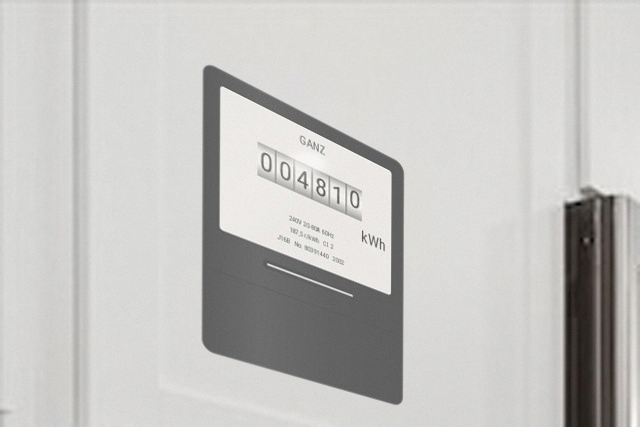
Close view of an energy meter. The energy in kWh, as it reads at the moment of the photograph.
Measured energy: 4810 kWh
